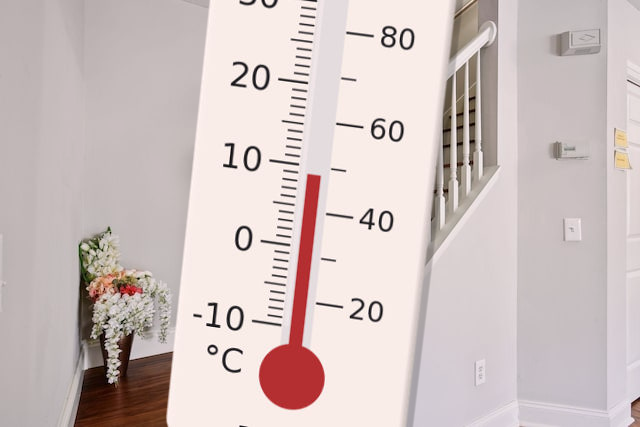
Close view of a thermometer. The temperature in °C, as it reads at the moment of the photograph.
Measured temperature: 9 °C
